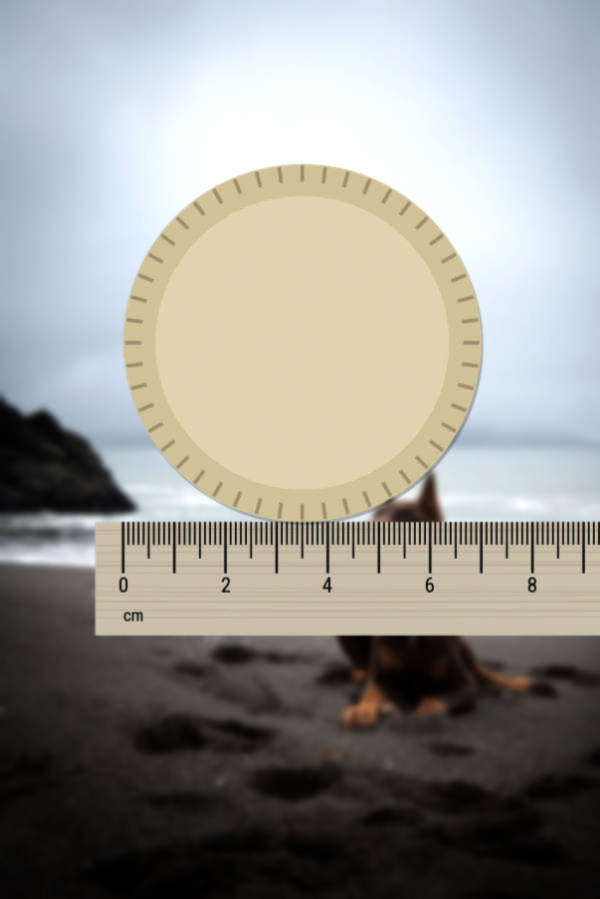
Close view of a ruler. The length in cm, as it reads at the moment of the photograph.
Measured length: 7 cm
